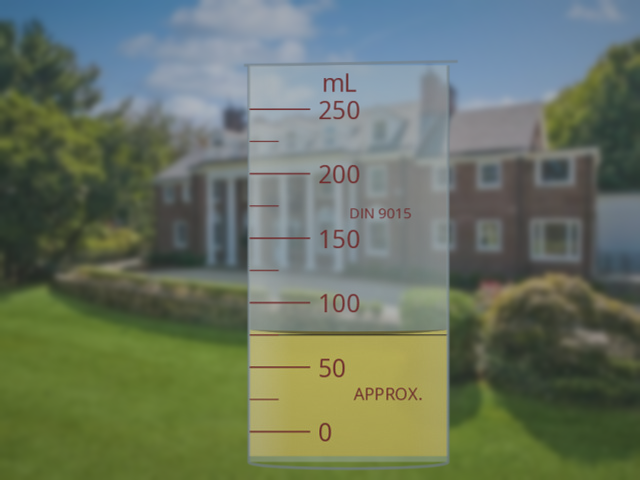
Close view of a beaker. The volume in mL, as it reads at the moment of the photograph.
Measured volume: 75 mL
